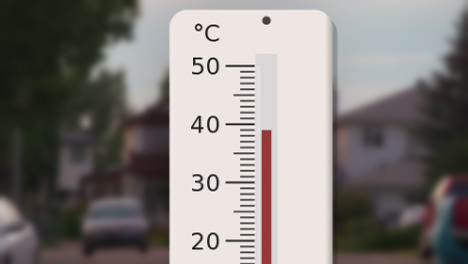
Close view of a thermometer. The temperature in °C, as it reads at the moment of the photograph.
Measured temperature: 39 °C
